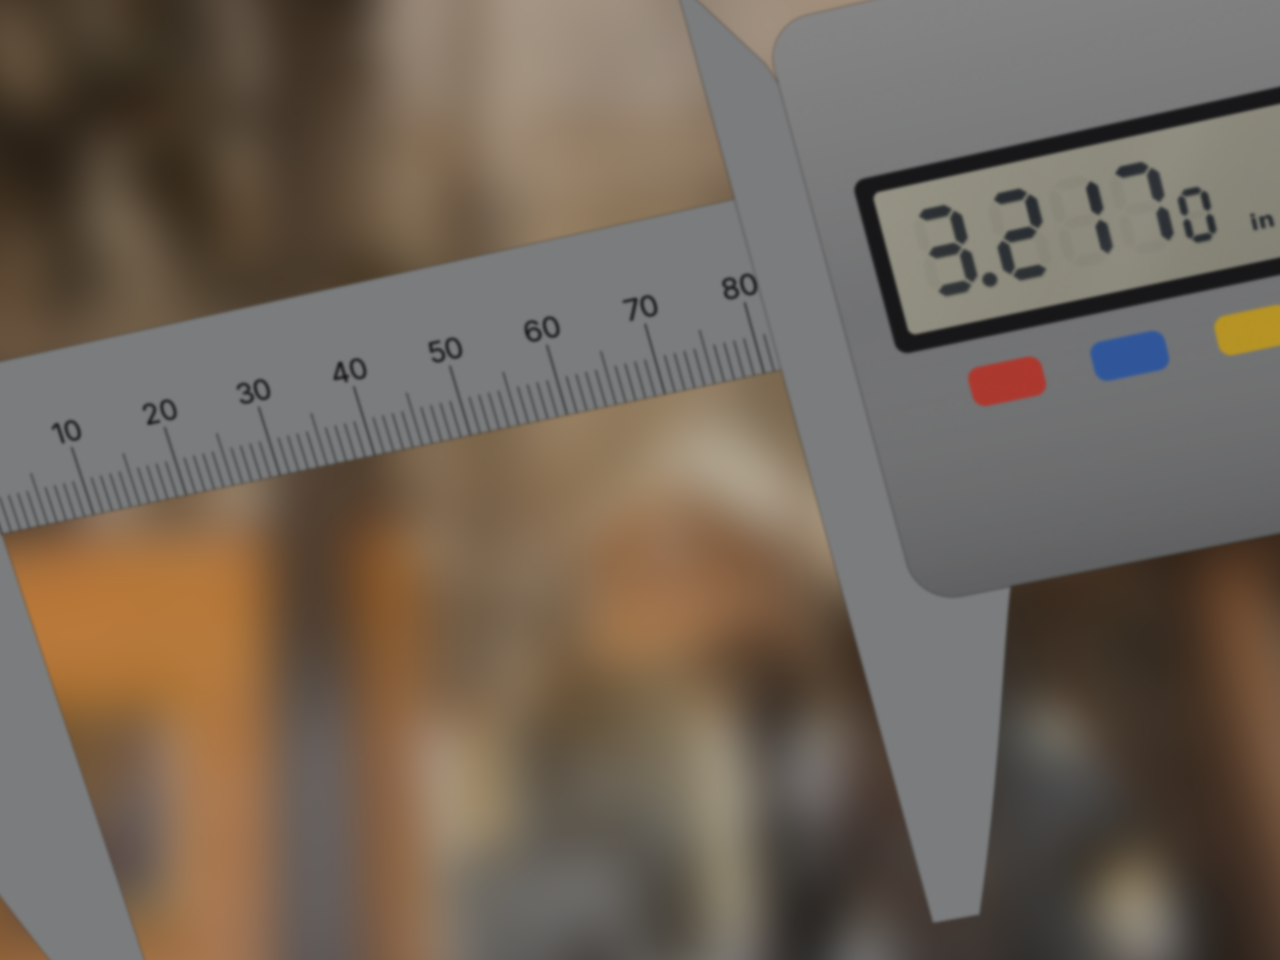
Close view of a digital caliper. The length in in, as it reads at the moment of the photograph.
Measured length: 3.2170 in
